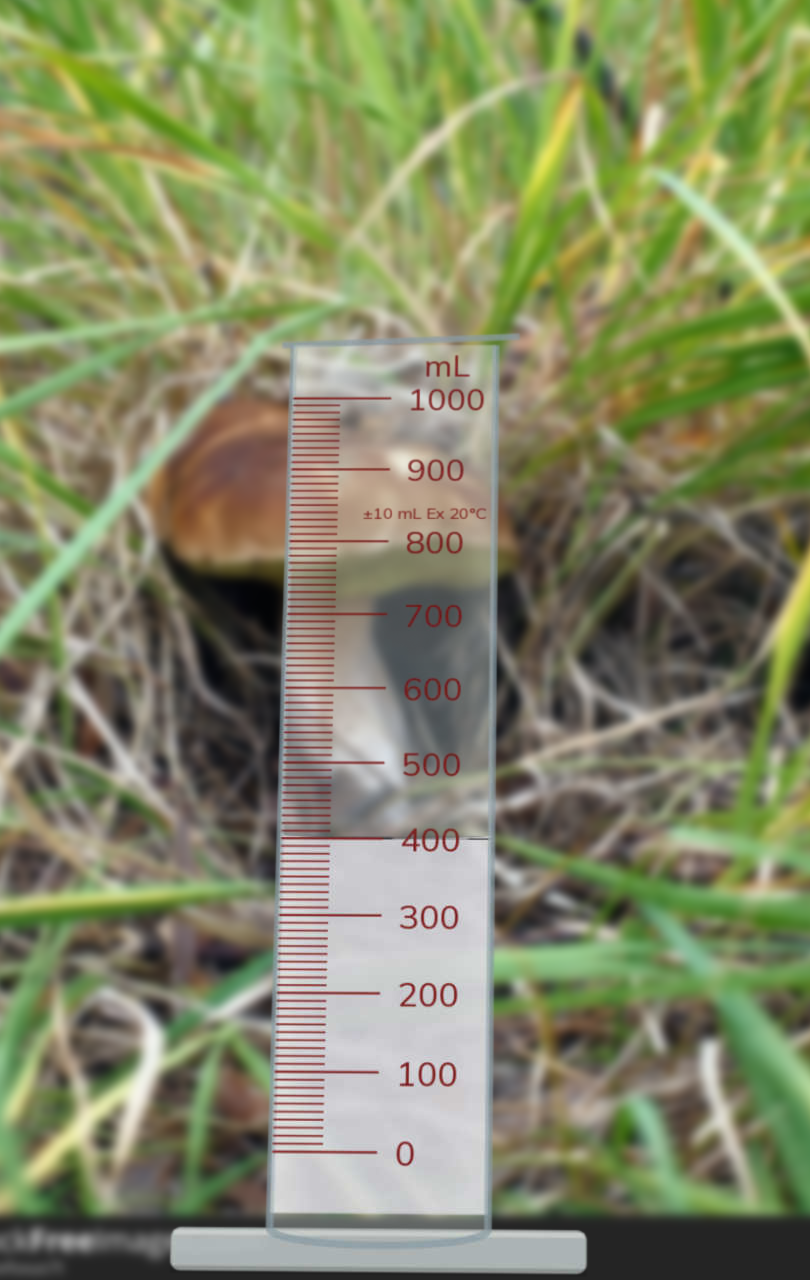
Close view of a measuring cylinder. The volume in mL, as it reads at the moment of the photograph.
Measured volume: 400 mL
